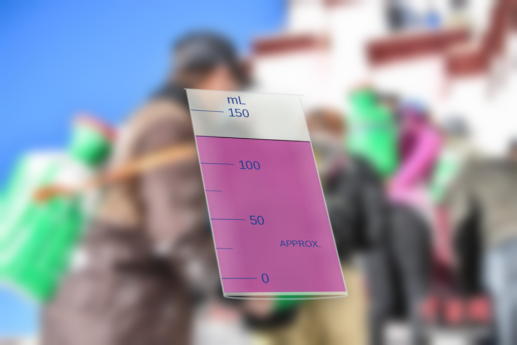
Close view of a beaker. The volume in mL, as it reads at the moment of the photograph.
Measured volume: 125 mL
